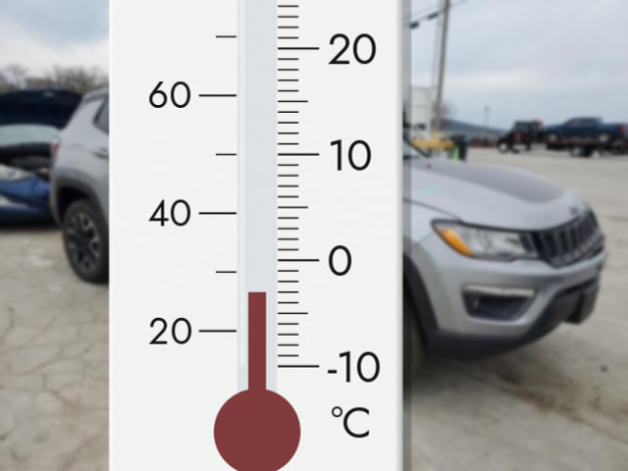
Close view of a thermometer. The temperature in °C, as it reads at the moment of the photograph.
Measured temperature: -3 °C
